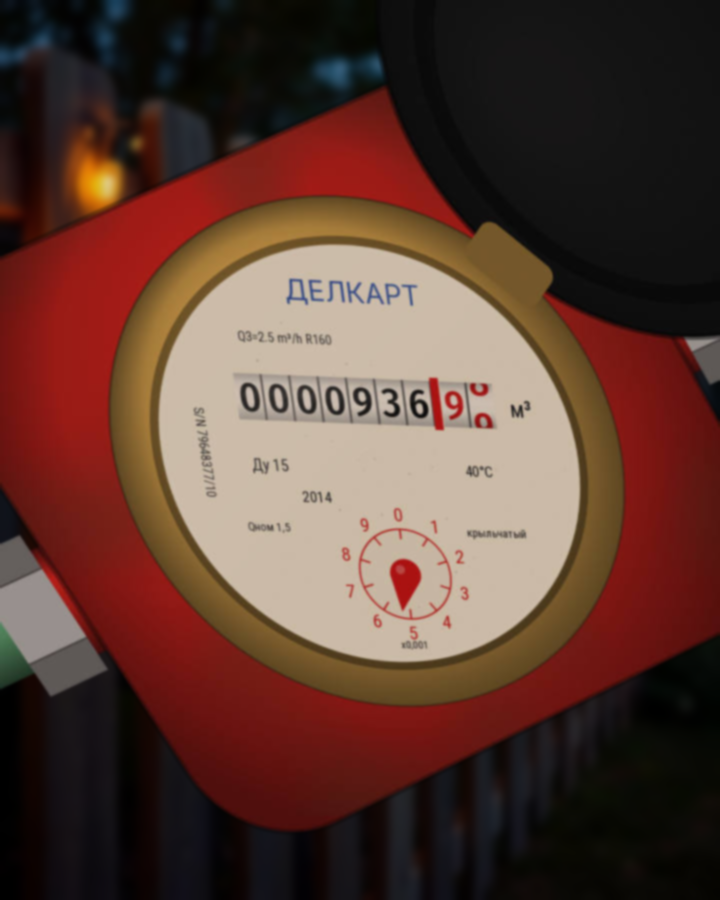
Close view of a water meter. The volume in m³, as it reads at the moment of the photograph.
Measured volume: 936.985 m³
